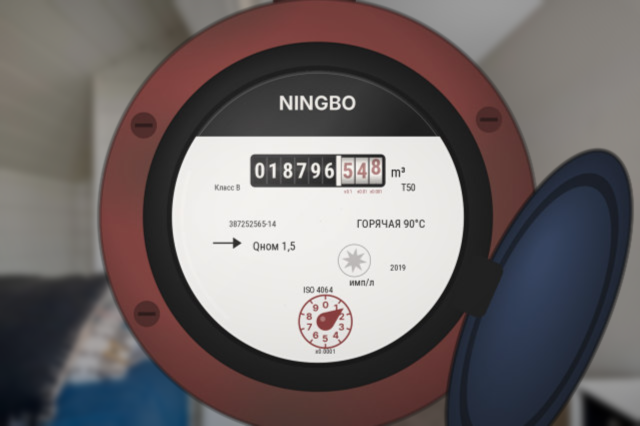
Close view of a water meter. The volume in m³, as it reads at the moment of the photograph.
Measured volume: 18796.5481 m³
